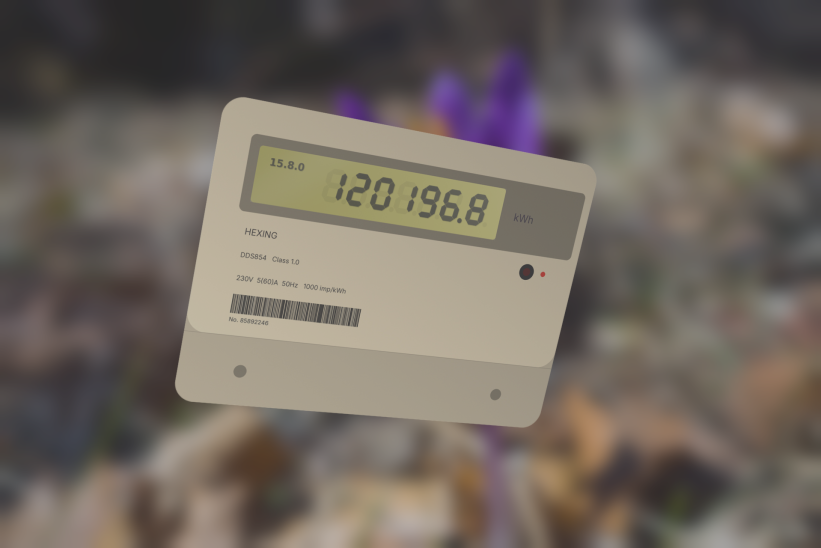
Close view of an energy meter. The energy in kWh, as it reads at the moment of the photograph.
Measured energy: 120196.8 kWh
